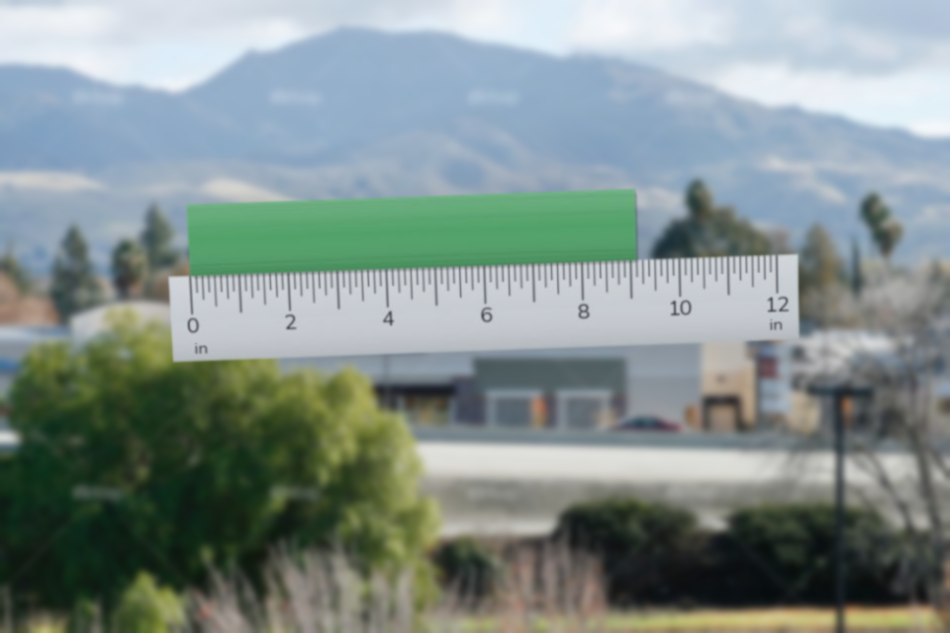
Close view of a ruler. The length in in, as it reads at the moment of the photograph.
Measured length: 9.125 in
